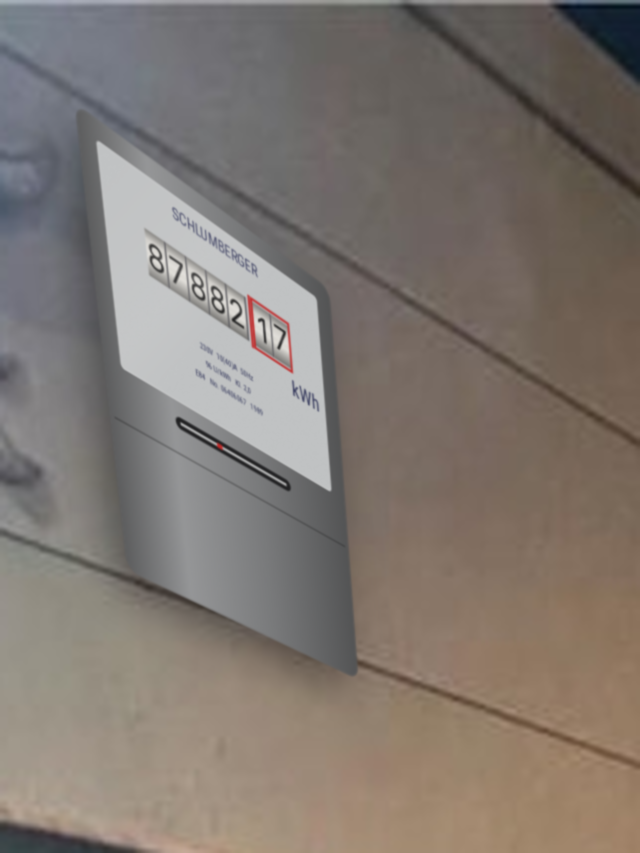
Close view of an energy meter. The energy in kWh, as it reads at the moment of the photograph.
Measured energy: 87882.17 kWh
